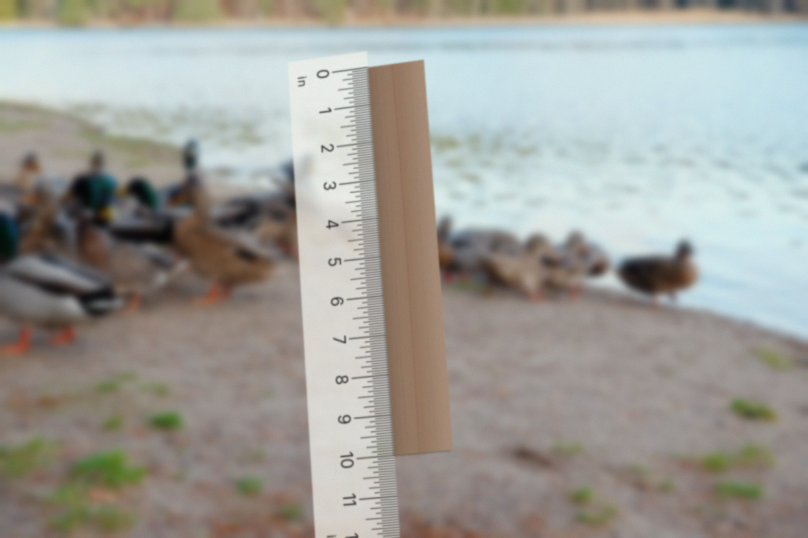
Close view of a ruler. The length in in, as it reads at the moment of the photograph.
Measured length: 10 in
